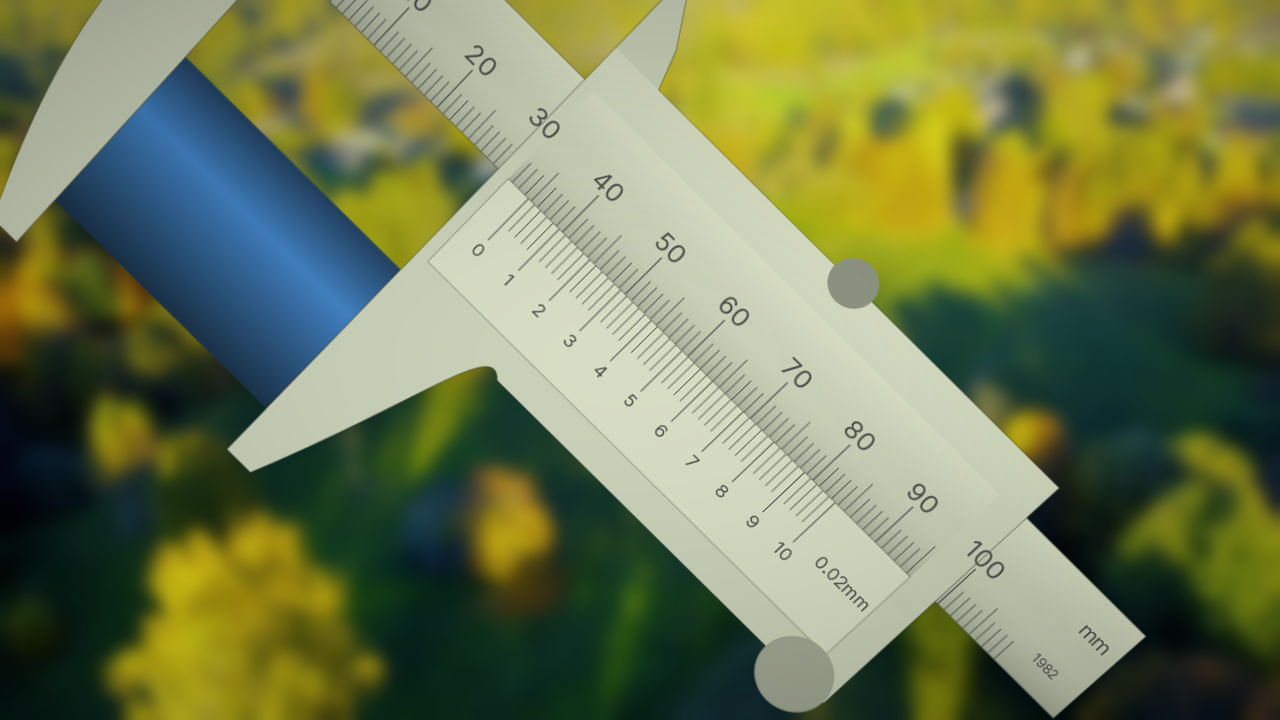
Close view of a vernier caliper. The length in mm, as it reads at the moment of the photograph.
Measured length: 34.6 mm
